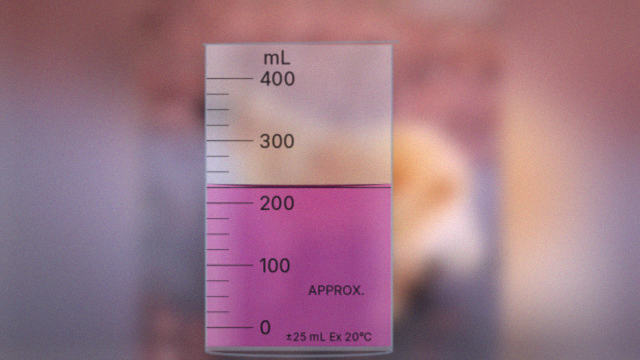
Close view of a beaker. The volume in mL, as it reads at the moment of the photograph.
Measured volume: 225 mL
